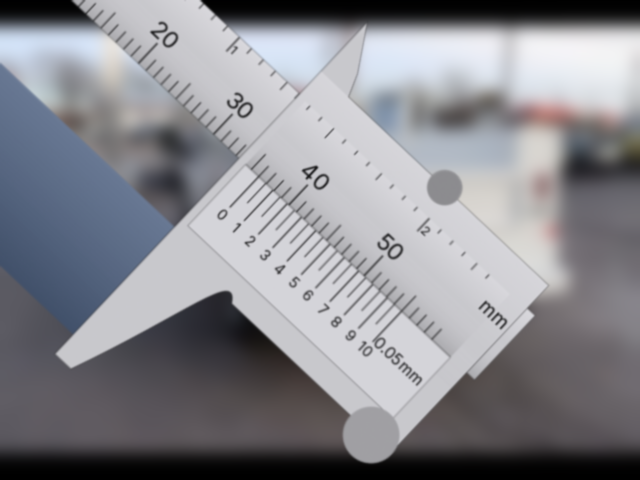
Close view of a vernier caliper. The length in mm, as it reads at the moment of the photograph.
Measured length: 36.0 mm
